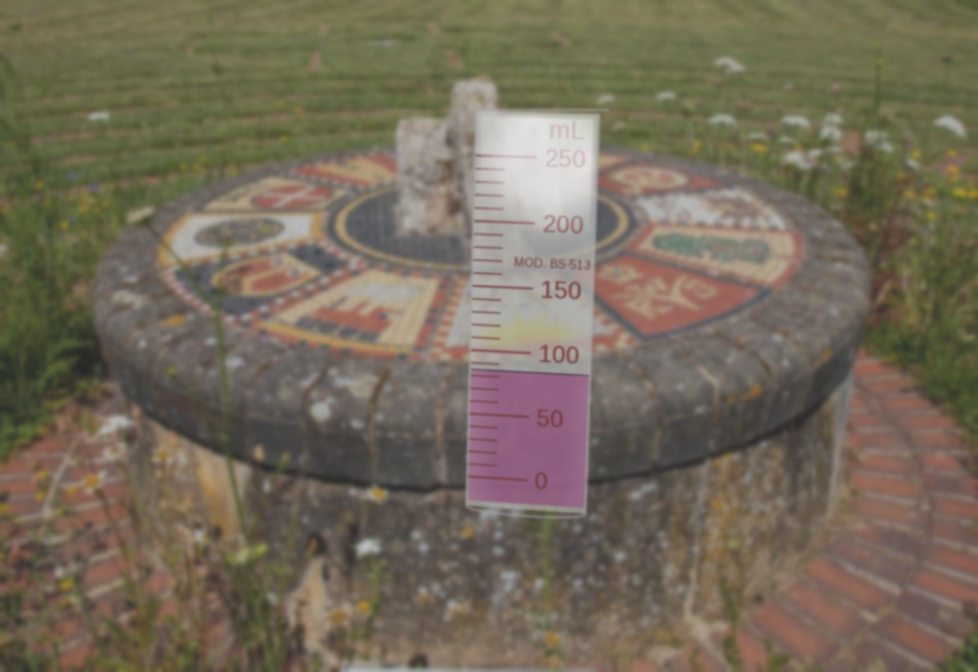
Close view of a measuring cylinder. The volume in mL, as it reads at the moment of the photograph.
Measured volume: 85 mL
